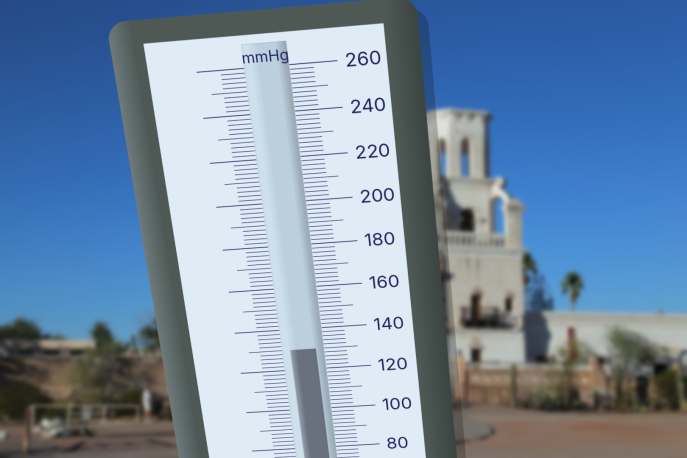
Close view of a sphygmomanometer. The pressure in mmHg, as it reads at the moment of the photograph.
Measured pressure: 130 mmHg
